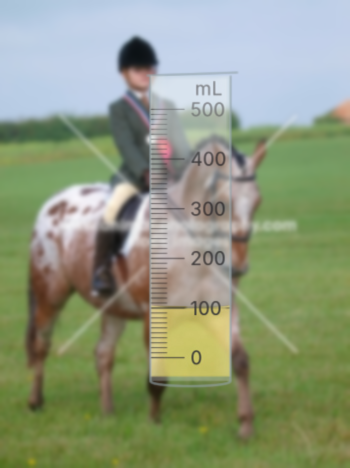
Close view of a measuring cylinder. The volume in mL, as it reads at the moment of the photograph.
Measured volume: 100 mL
